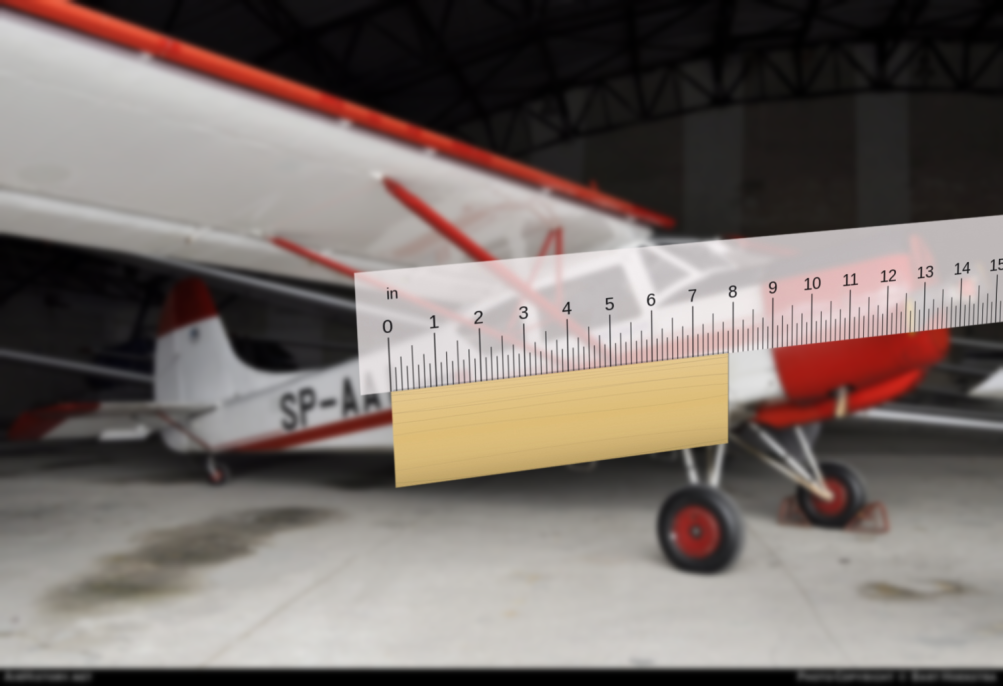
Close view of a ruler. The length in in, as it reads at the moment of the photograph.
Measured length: 7.875 in
